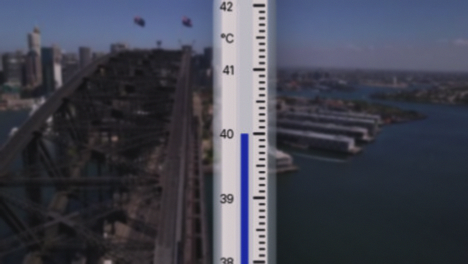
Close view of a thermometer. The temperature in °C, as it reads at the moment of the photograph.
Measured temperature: 40 °C
